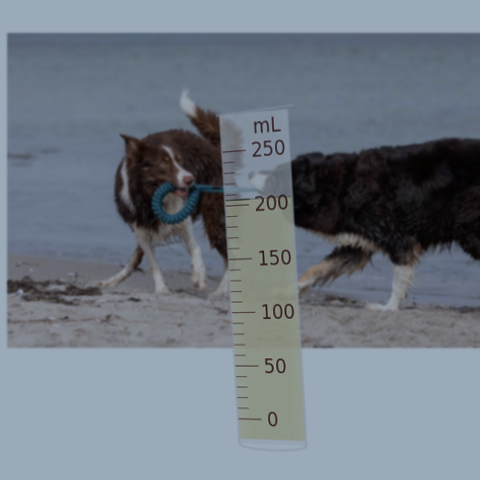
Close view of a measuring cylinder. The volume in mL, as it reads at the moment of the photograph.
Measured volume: 205 mL
